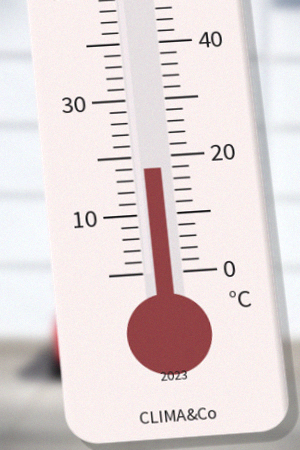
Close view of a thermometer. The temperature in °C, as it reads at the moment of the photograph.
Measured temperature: 18 °C
